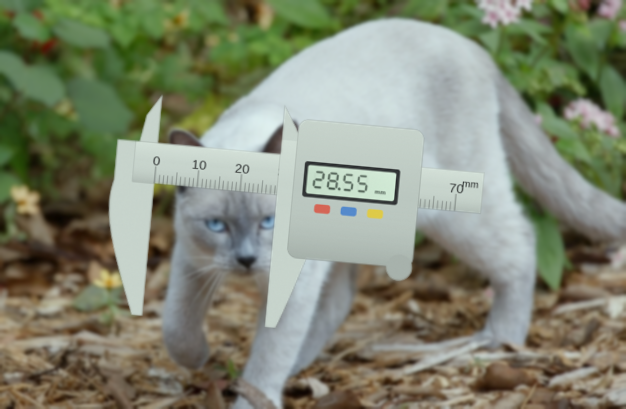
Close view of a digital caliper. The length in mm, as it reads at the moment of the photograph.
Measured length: 28.55 mm
